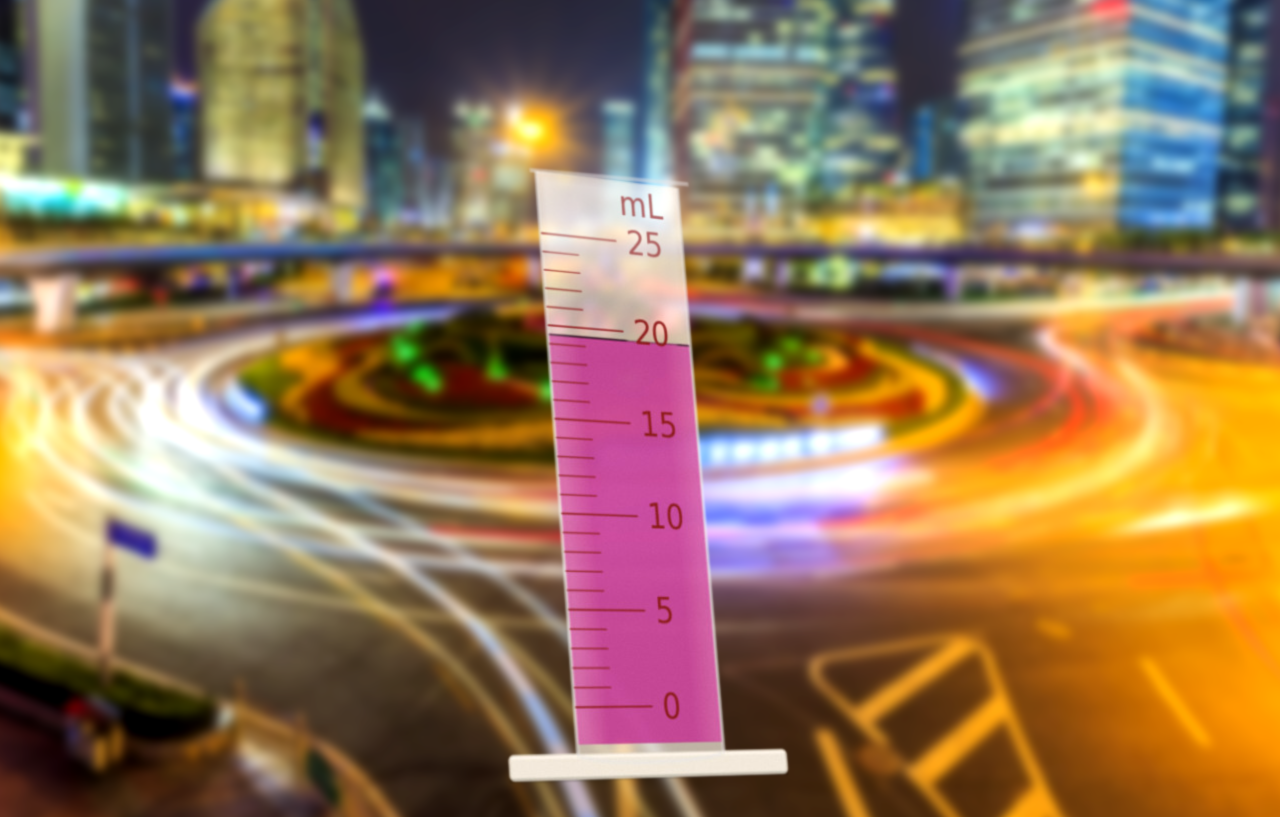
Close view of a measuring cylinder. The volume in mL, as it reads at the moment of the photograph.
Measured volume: 19.5 mL
